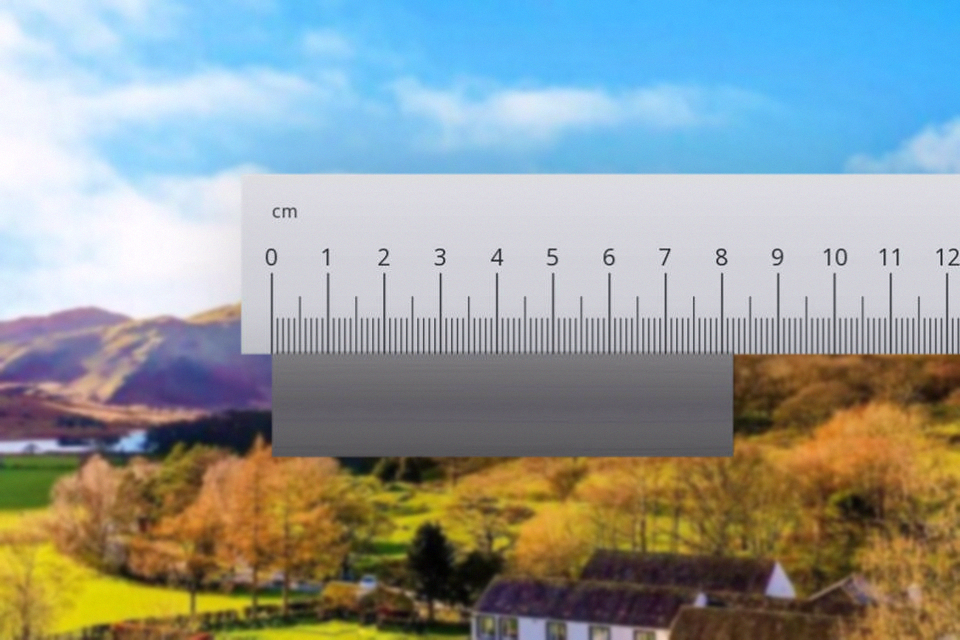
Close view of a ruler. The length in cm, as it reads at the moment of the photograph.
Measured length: 8.2 cm
